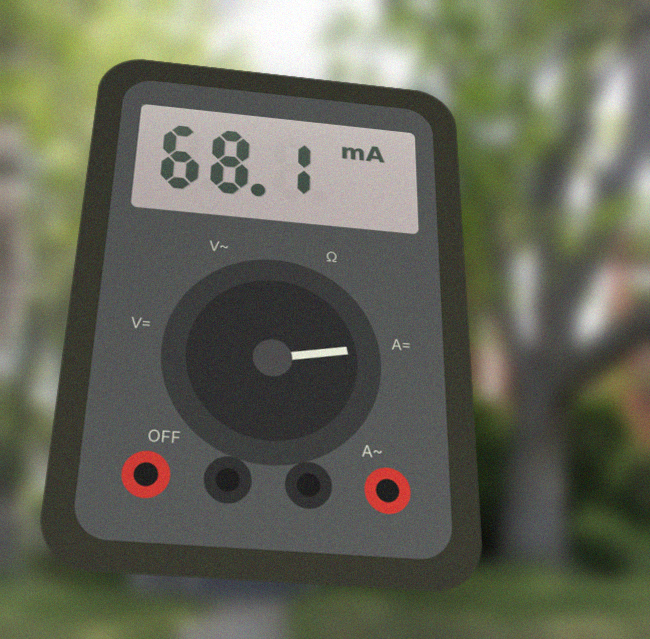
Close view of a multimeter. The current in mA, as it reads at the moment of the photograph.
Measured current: 68.1 mA
